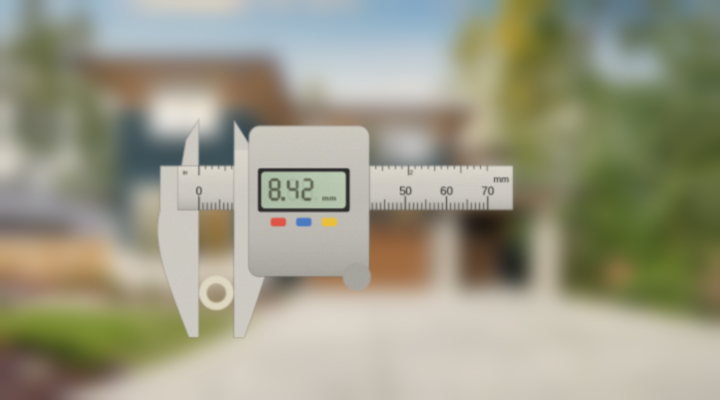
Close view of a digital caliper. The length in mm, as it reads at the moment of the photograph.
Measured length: 8.42 mm
